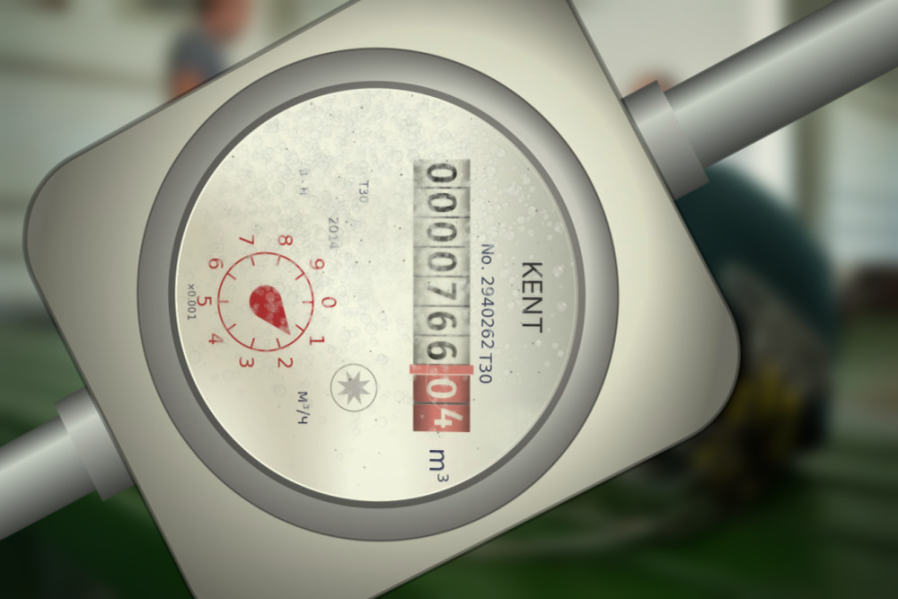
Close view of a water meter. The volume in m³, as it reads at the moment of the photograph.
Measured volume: 766.041 m³
